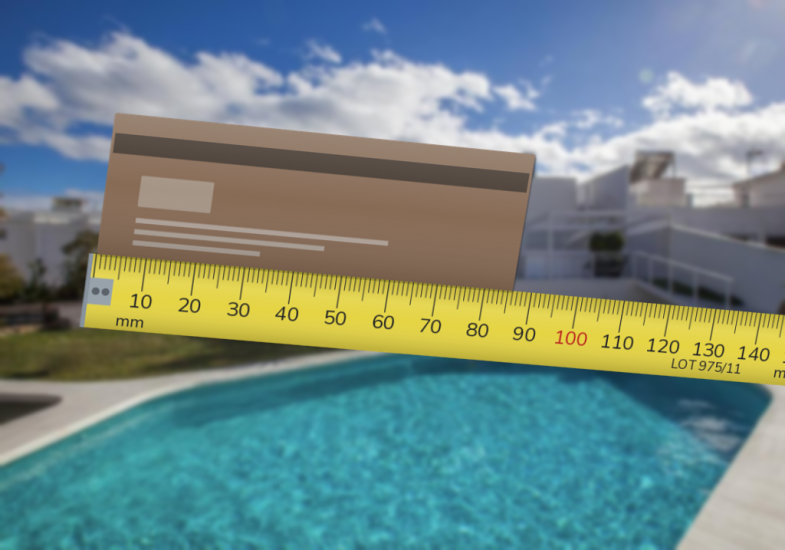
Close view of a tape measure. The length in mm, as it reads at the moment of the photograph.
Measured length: 86 mm
